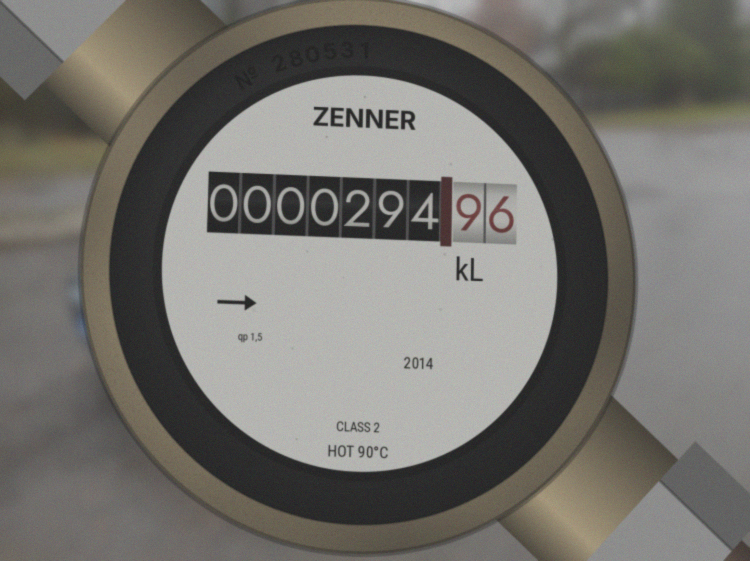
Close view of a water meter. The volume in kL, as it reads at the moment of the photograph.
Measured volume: 294.96 kL
